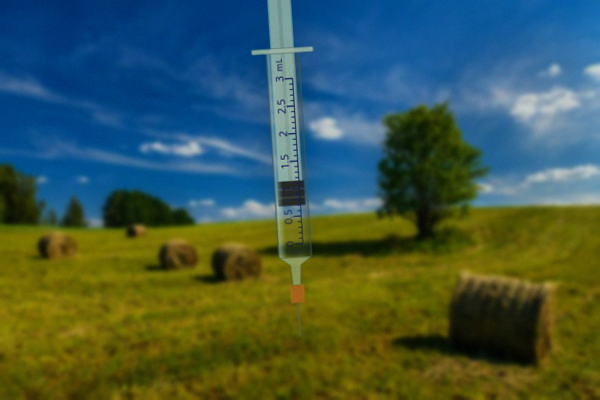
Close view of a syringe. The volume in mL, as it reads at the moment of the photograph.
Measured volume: 0.7 mL
